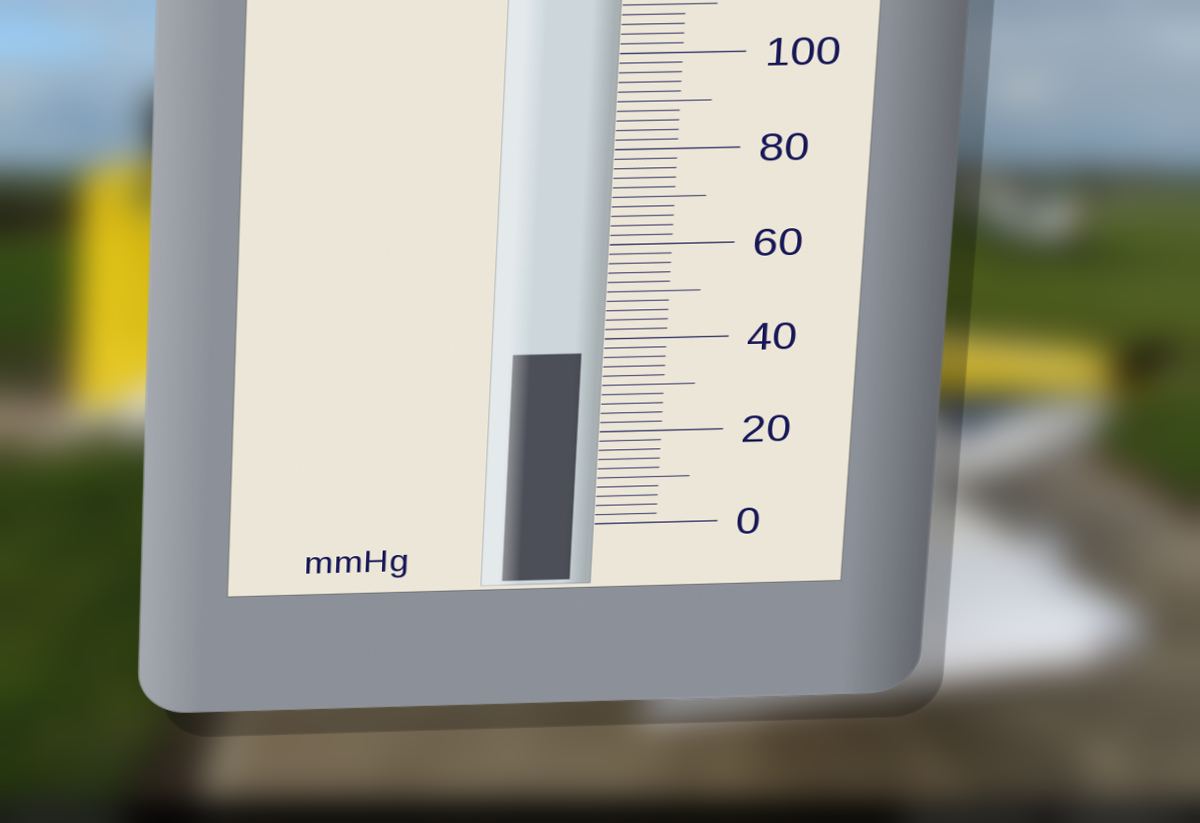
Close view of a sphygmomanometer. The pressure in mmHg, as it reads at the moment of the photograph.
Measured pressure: 37 mmHg
